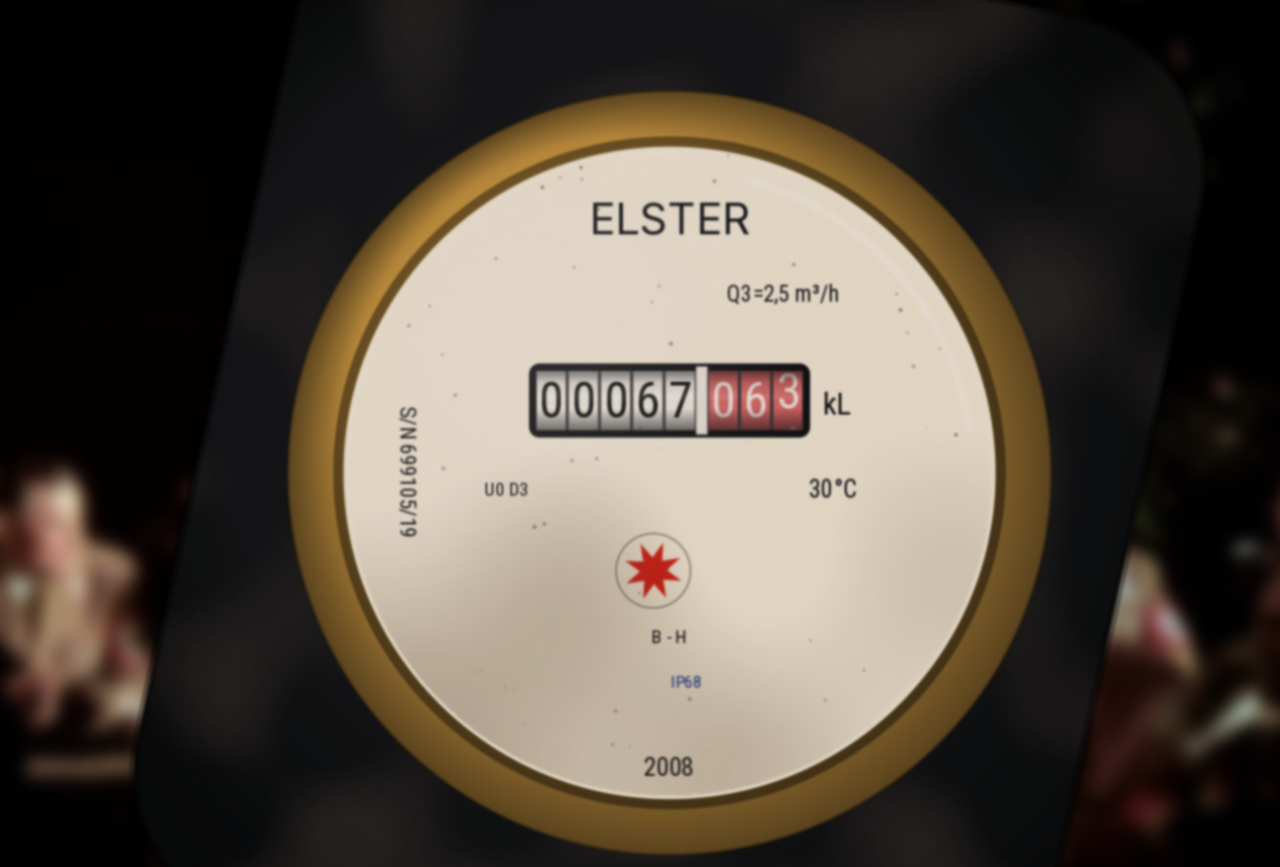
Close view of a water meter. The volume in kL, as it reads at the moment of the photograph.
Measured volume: 67.063 kL
